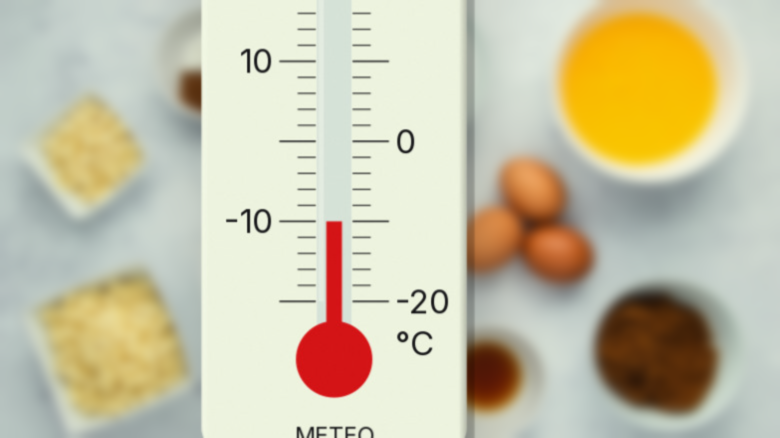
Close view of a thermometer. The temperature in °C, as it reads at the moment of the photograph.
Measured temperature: -10 °C
